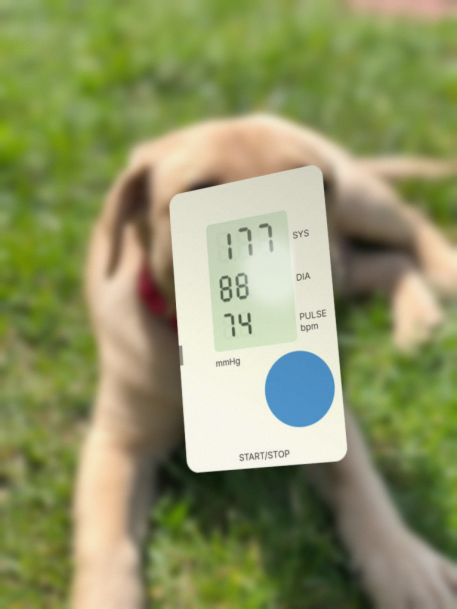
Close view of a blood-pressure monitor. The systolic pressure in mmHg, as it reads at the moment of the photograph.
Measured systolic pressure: 177 mmHg
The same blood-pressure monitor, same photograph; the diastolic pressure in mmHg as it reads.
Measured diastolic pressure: 88 mmHg
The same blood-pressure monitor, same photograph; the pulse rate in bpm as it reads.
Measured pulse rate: 74 bpm
